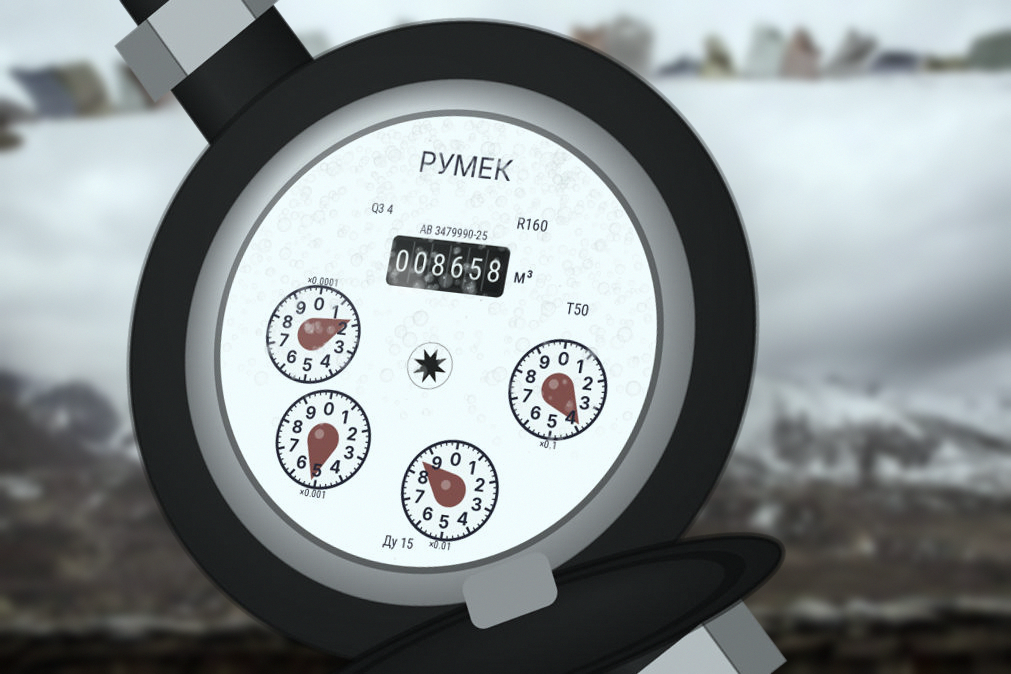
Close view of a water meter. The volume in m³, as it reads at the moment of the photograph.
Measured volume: 8658.3851 m³
